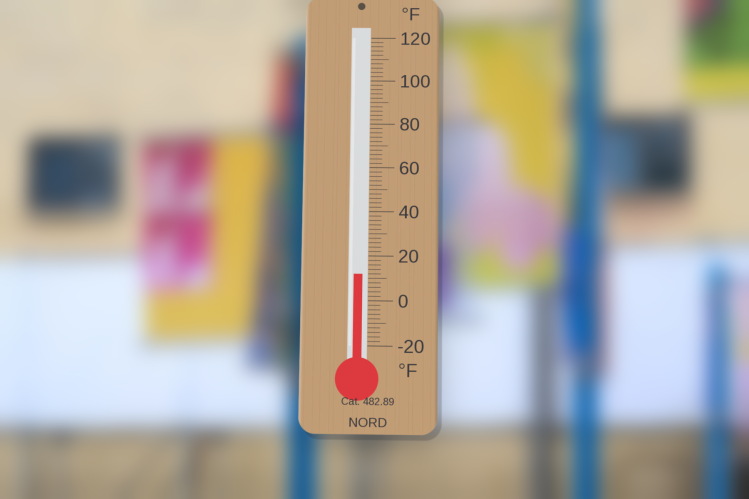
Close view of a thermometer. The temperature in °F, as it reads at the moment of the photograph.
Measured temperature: 12 °F
